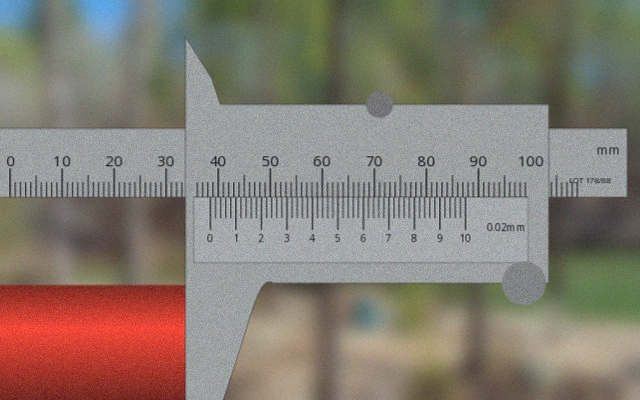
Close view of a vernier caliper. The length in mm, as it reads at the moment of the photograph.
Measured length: 38.5 mm
